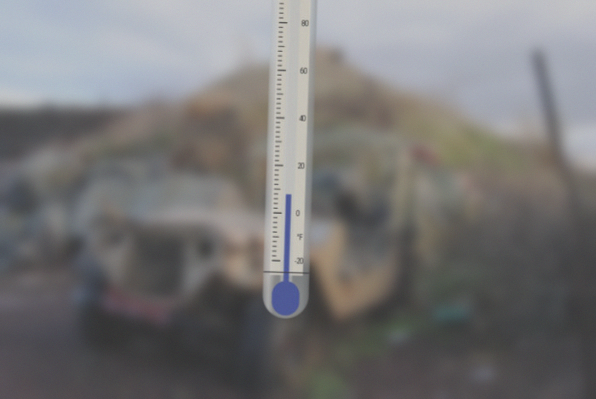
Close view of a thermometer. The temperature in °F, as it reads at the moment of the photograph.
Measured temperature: 8 °F
